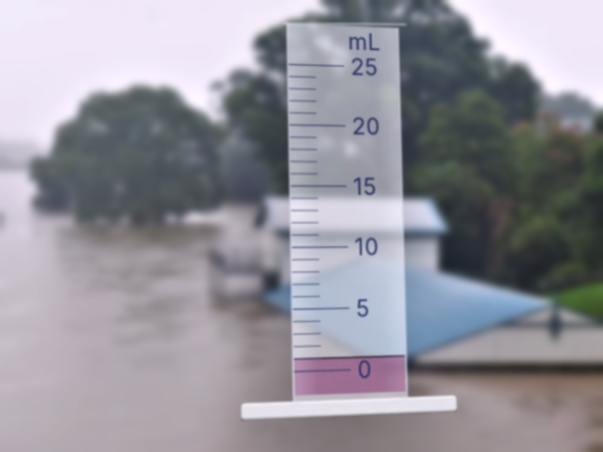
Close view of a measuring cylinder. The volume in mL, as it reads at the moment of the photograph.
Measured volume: 1 mL
